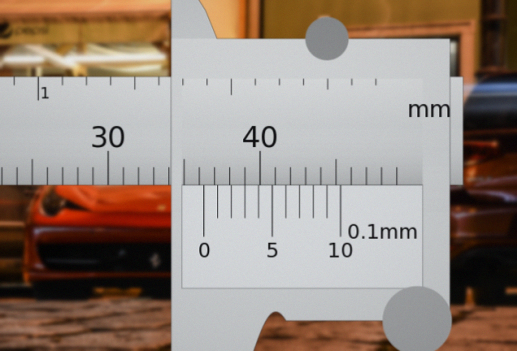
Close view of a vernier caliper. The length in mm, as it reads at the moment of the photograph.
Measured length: 36.3 mm
